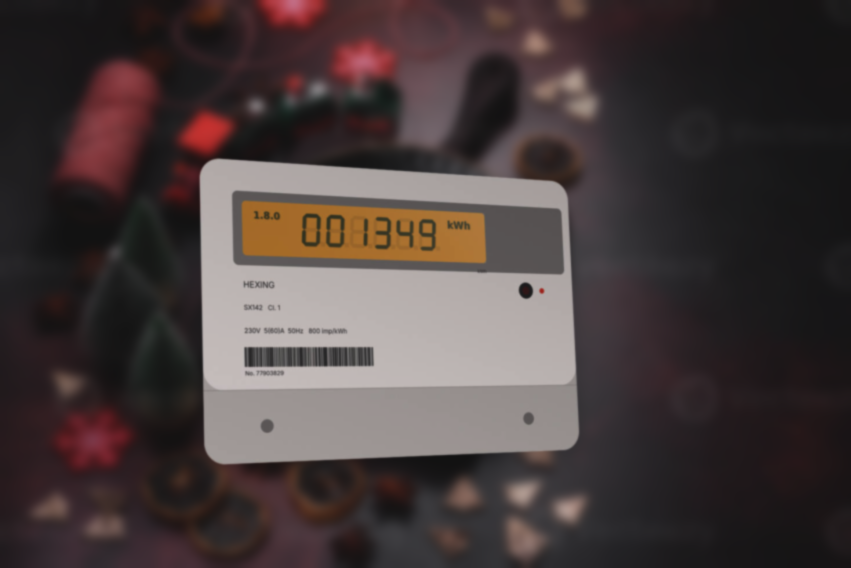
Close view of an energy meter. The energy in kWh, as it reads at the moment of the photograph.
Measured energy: 1349 kWh
